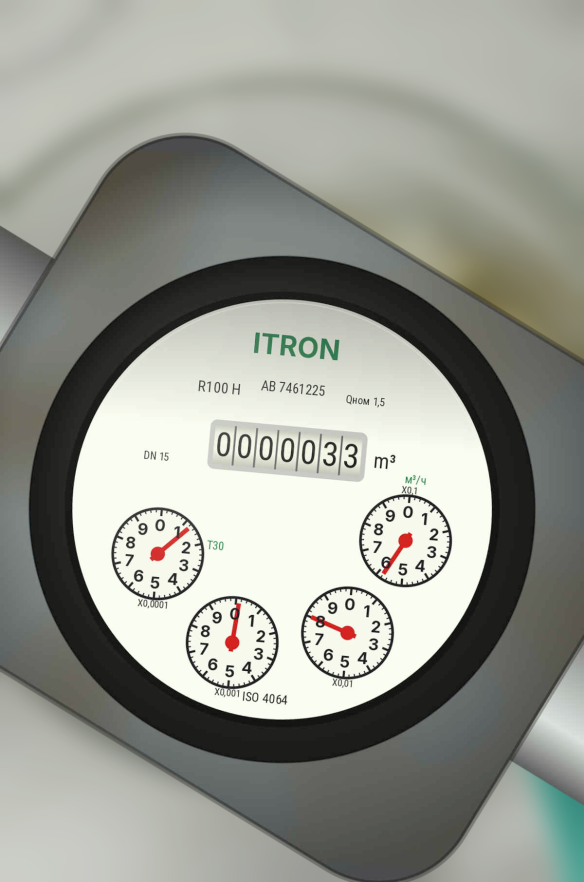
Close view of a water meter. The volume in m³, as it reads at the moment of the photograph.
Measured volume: 33.5801 m³
